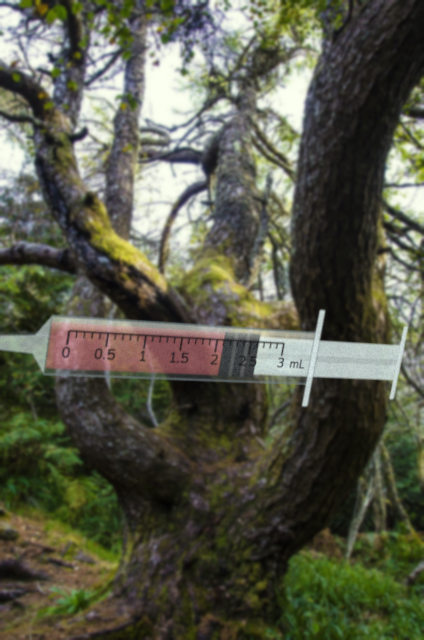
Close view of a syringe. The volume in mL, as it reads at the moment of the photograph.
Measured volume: 2.1 mL
